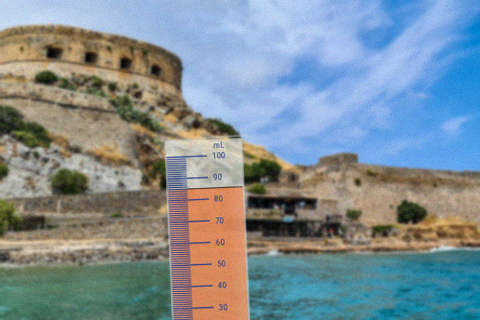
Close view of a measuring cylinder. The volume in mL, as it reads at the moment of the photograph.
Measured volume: 85 mL
